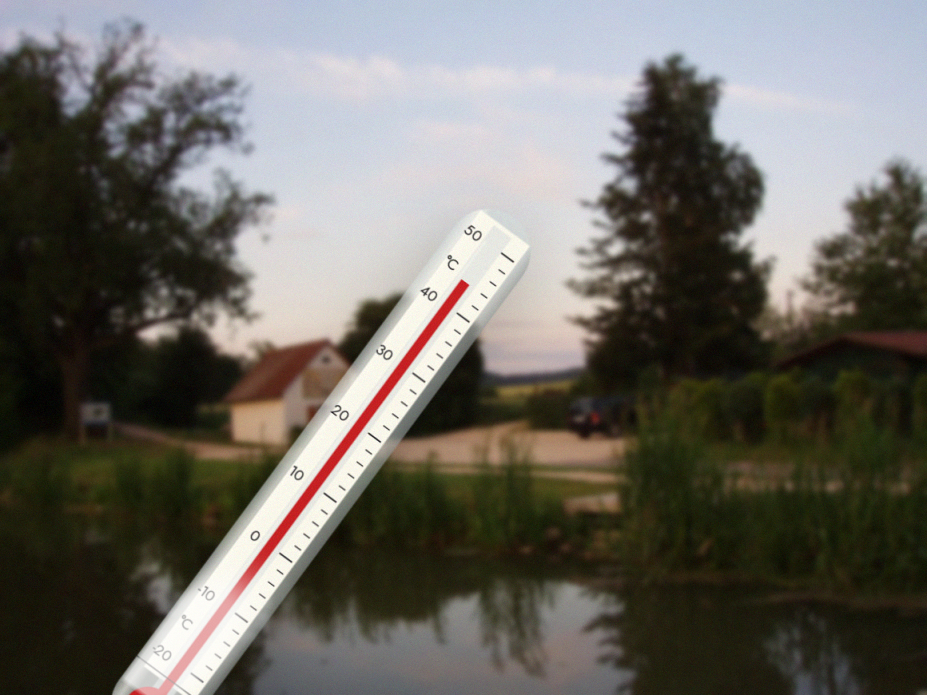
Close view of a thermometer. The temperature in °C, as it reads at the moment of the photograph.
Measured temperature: 44 °C
